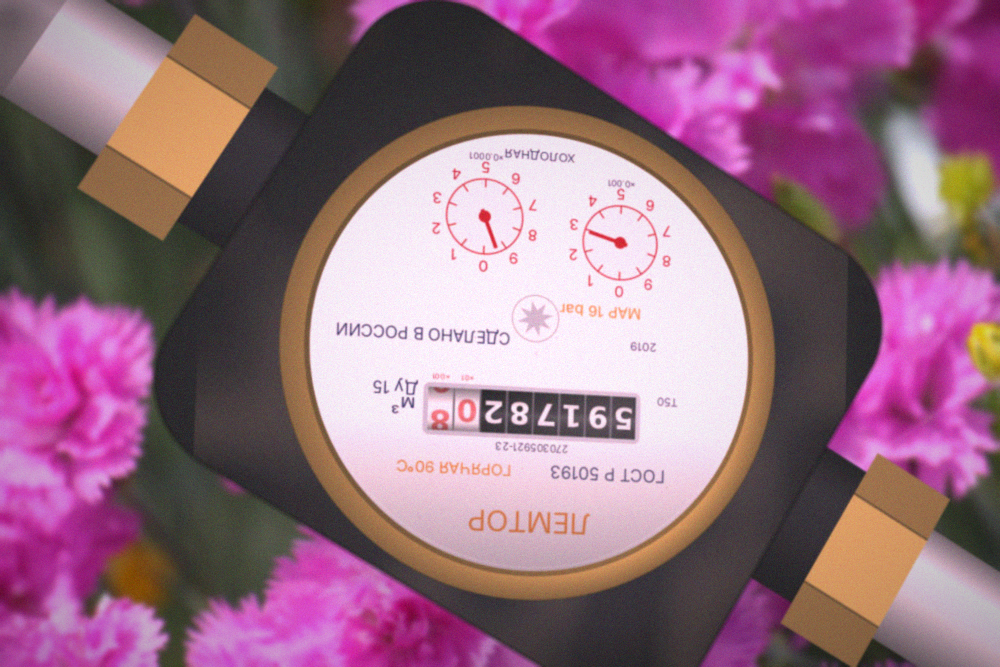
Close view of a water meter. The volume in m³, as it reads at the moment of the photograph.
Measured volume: 591782.0829 m³
